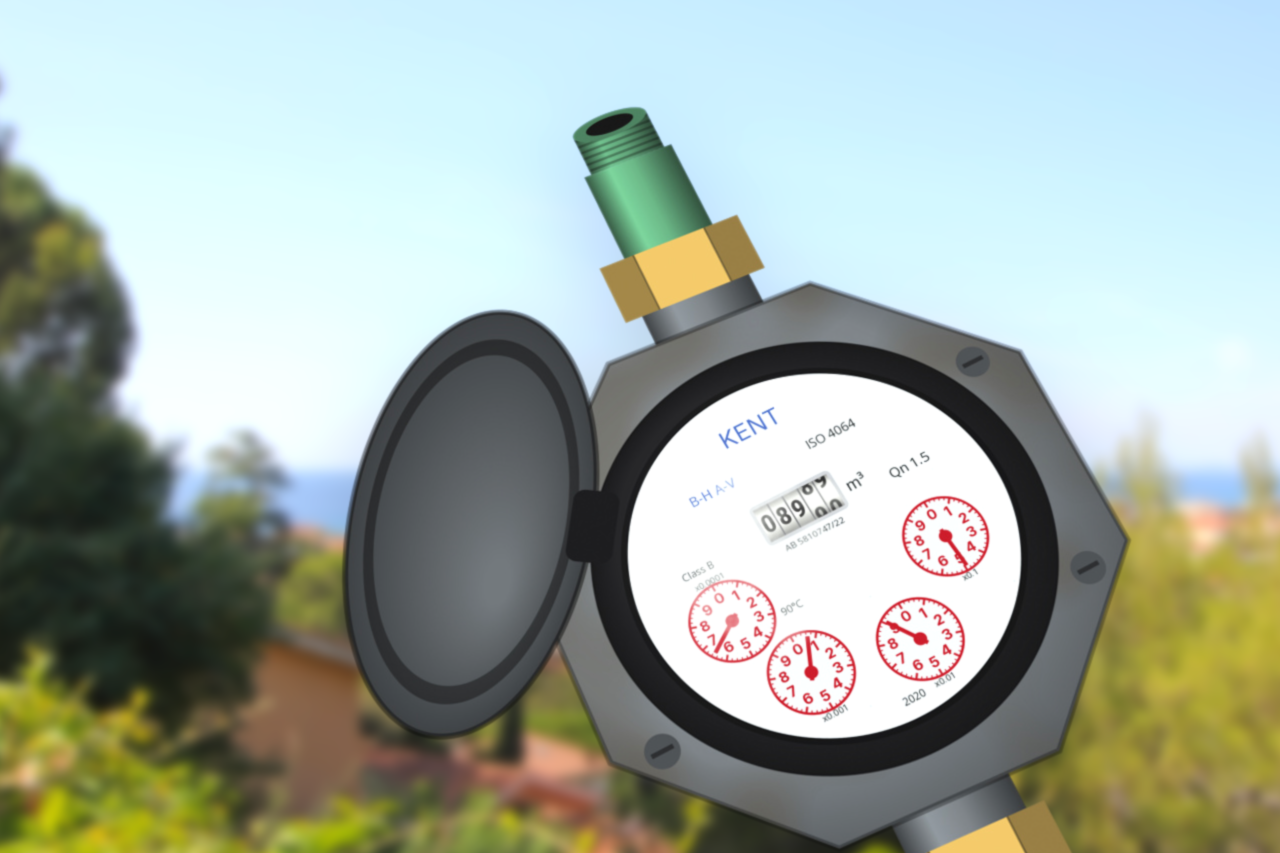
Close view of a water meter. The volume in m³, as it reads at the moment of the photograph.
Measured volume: 8989.4906 m³
